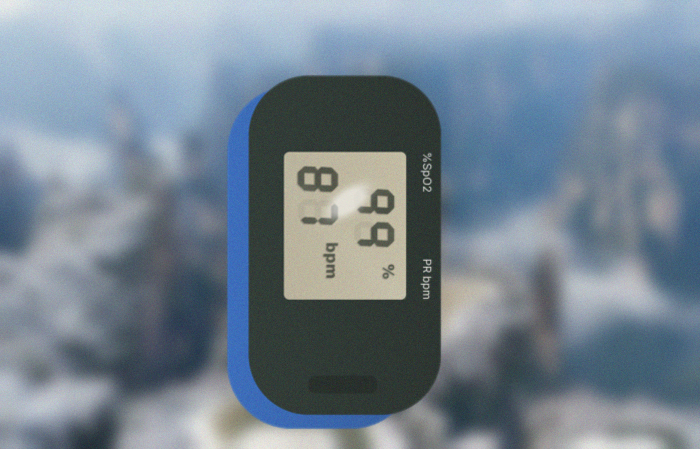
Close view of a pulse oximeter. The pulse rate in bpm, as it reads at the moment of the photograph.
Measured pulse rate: 87 bpm
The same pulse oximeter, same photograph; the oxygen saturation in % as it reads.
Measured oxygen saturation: 99 %
